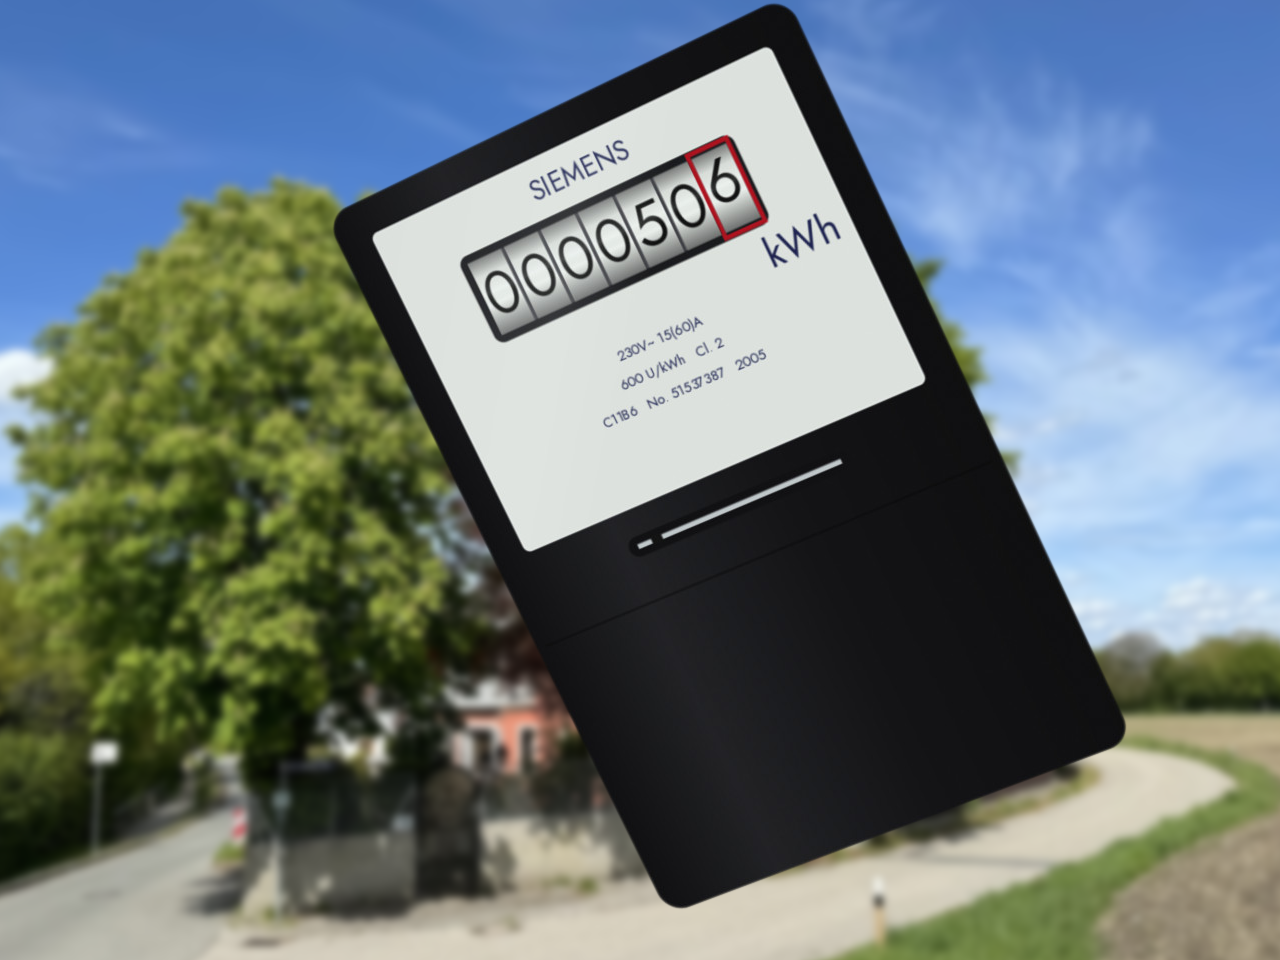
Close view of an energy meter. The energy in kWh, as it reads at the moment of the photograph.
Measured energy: 50.6 kWh
